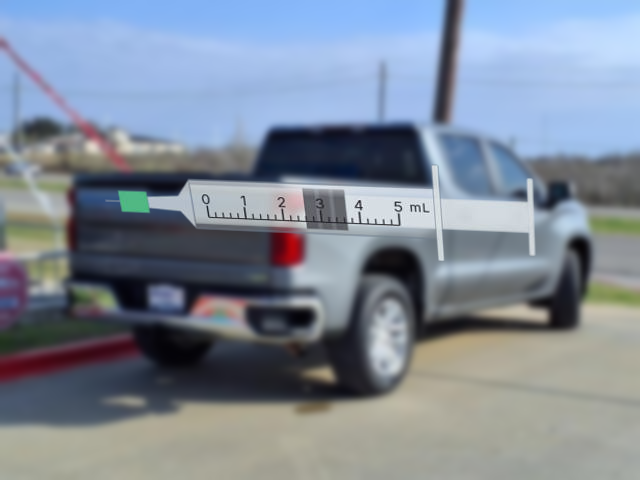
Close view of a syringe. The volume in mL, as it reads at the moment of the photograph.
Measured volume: 2.6 mL
